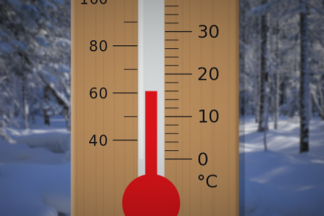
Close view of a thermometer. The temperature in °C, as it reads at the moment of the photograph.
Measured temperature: 16 °C
